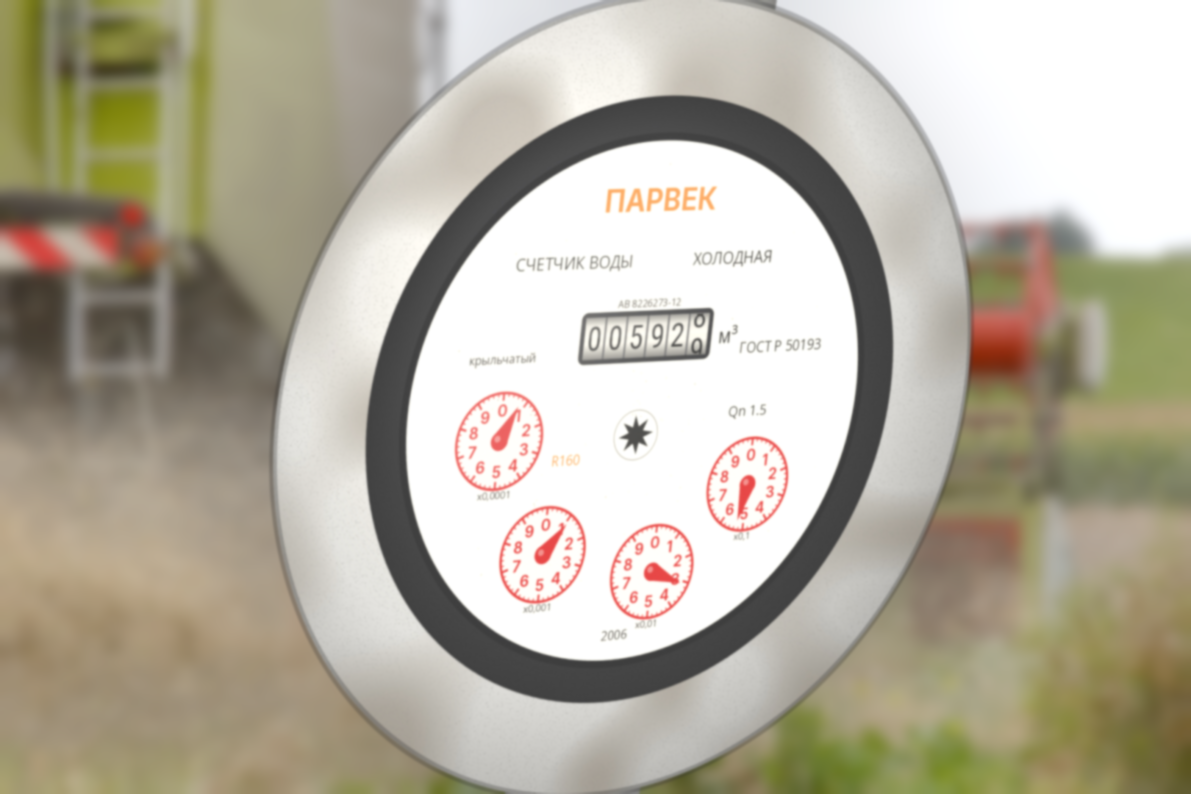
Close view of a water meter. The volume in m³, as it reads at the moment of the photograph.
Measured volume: 5928.5310 m³
